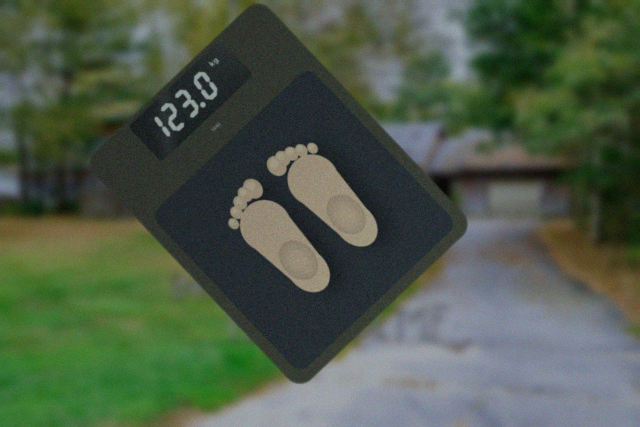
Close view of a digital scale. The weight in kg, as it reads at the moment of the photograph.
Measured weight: 123.0 kg
